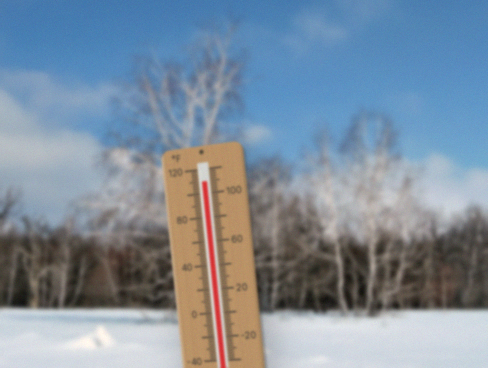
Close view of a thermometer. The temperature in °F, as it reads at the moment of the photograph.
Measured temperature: 110 °F
